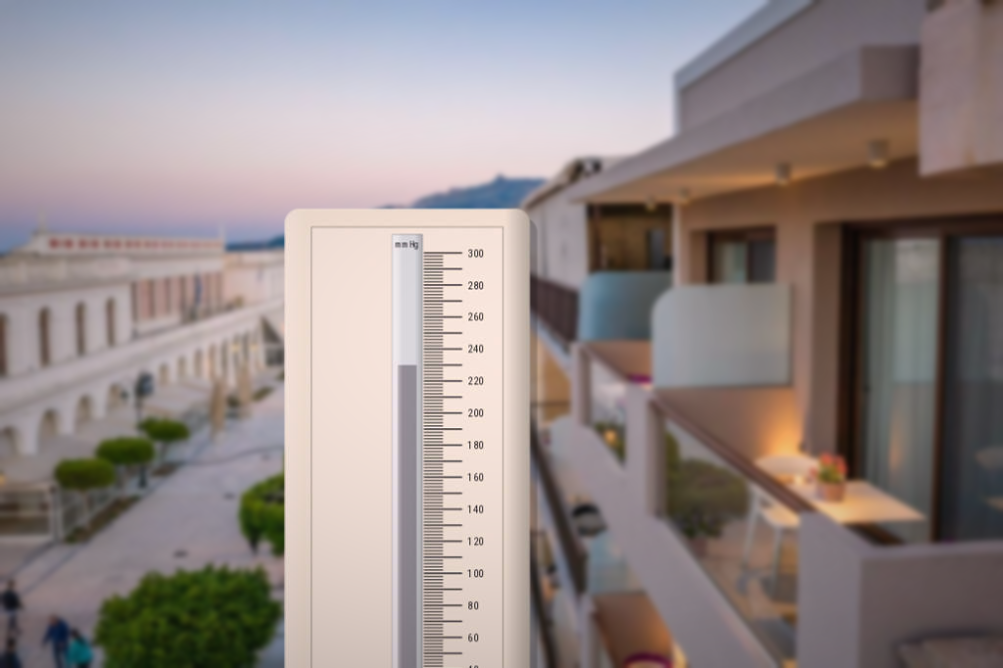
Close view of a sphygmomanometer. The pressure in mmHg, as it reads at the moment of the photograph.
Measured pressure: 230 mmHg
